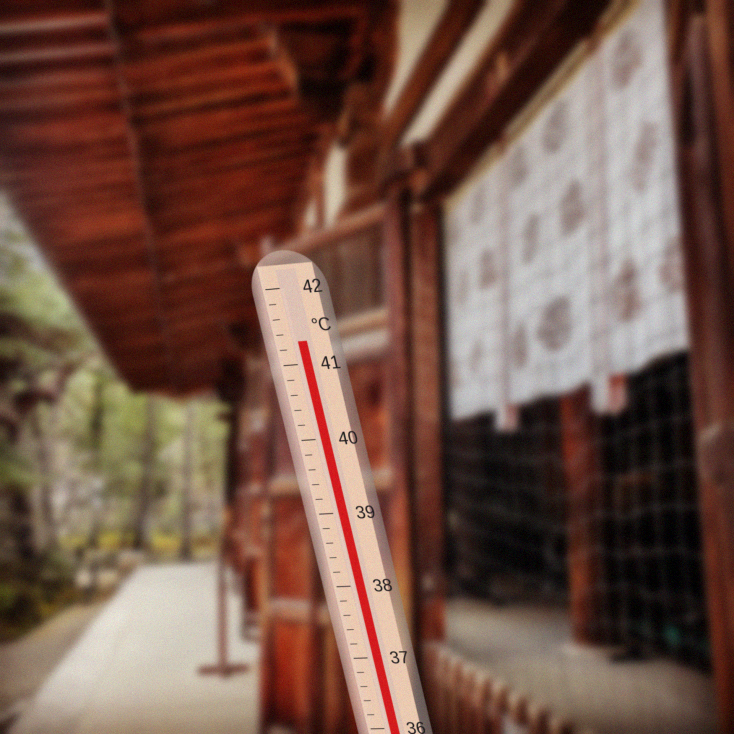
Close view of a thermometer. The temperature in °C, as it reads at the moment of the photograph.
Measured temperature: 41.3 °C
